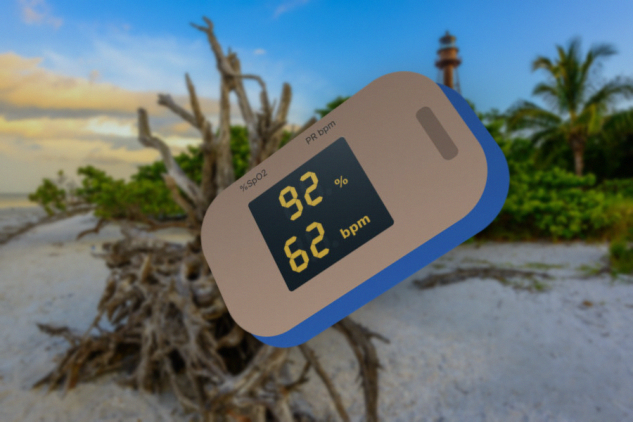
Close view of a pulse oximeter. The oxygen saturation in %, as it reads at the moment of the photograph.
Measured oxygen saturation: 92 %
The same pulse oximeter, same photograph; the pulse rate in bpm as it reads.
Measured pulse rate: 62 bpm
